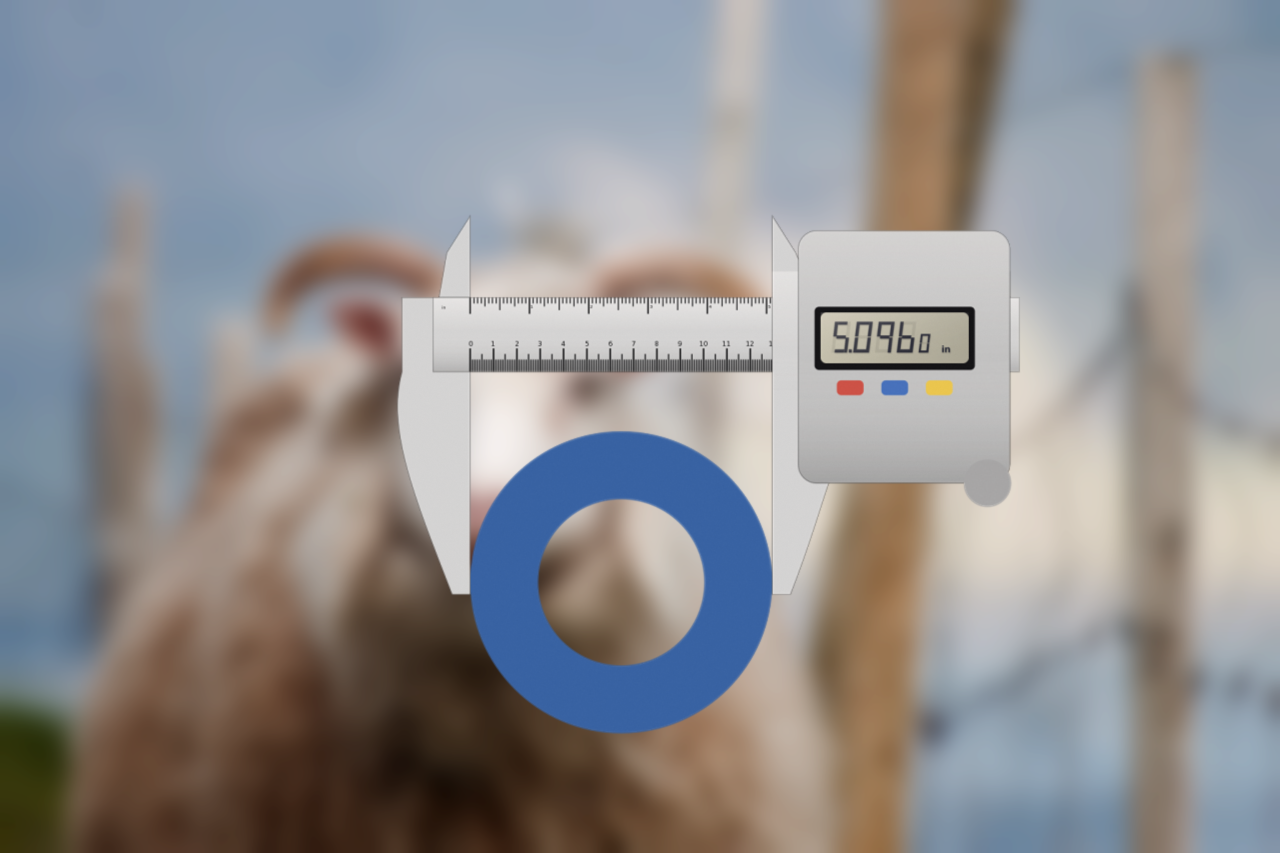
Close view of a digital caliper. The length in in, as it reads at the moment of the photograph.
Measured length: 5.0960 in
